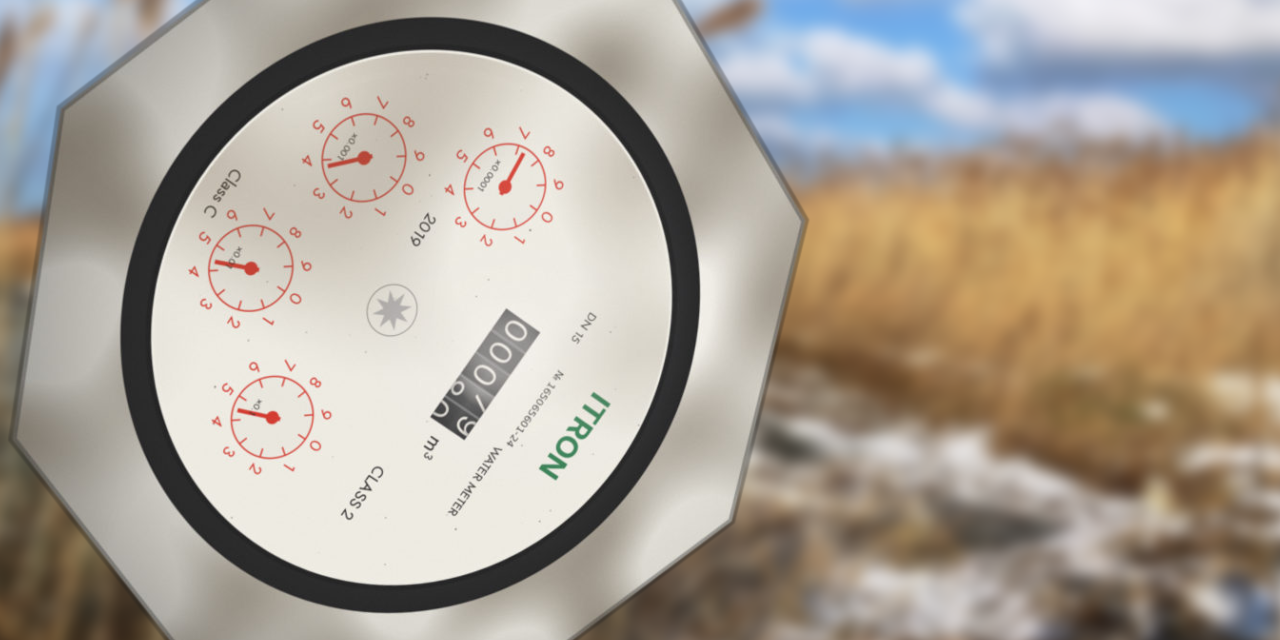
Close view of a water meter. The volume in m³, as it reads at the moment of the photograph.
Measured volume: 79.4437 m³
